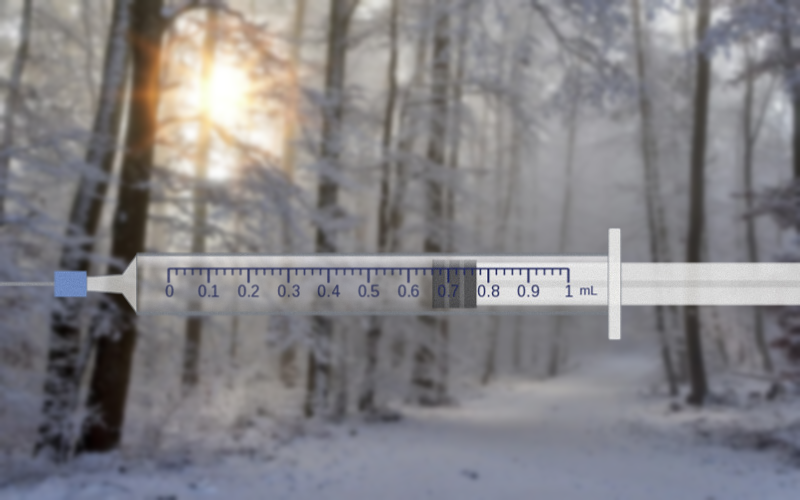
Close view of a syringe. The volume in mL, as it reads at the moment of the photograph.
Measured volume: 0.66 mL
